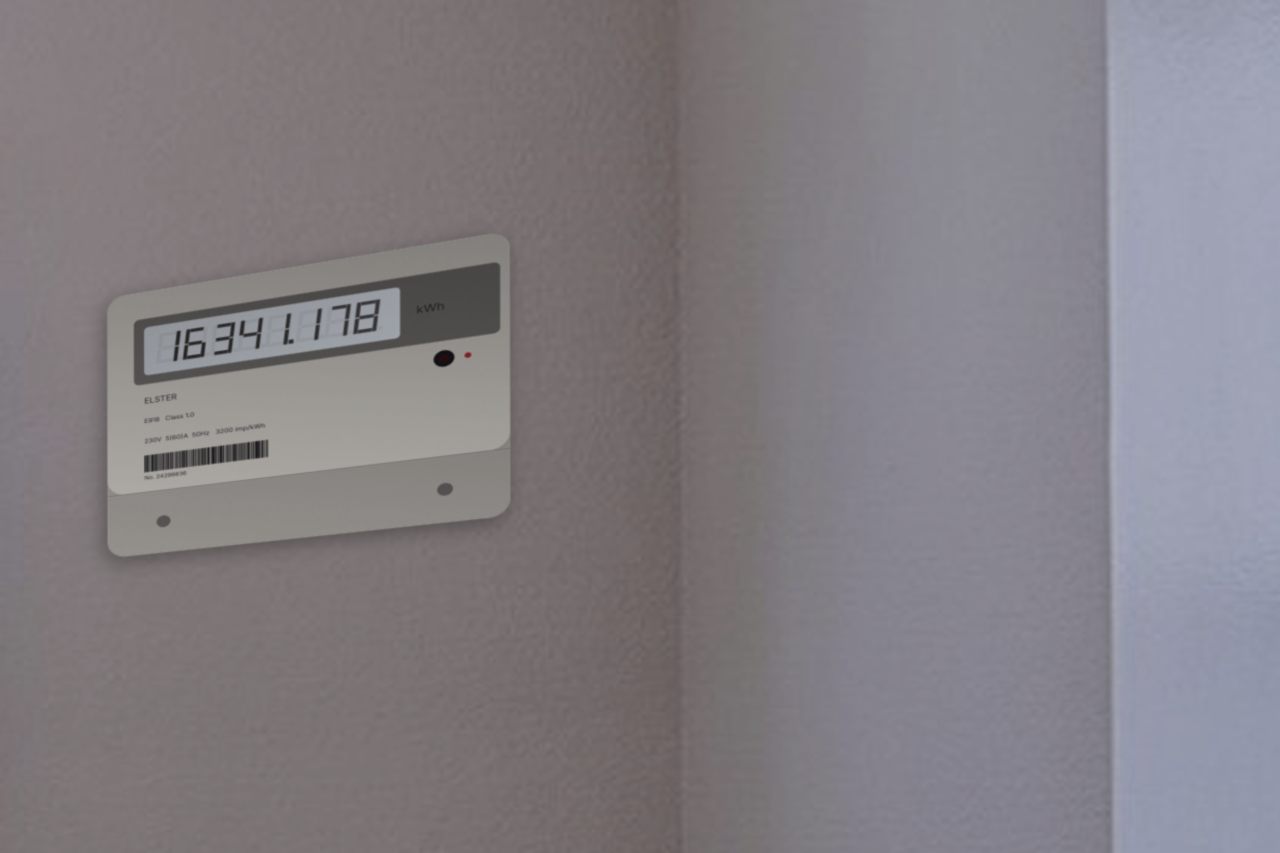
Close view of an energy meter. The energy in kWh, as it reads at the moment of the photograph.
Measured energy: 16341.178 kWh
